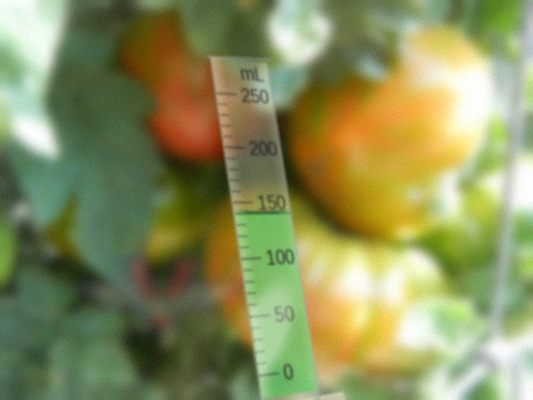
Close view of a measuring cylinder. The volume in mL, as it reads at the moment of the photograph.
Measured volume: 140 mL
